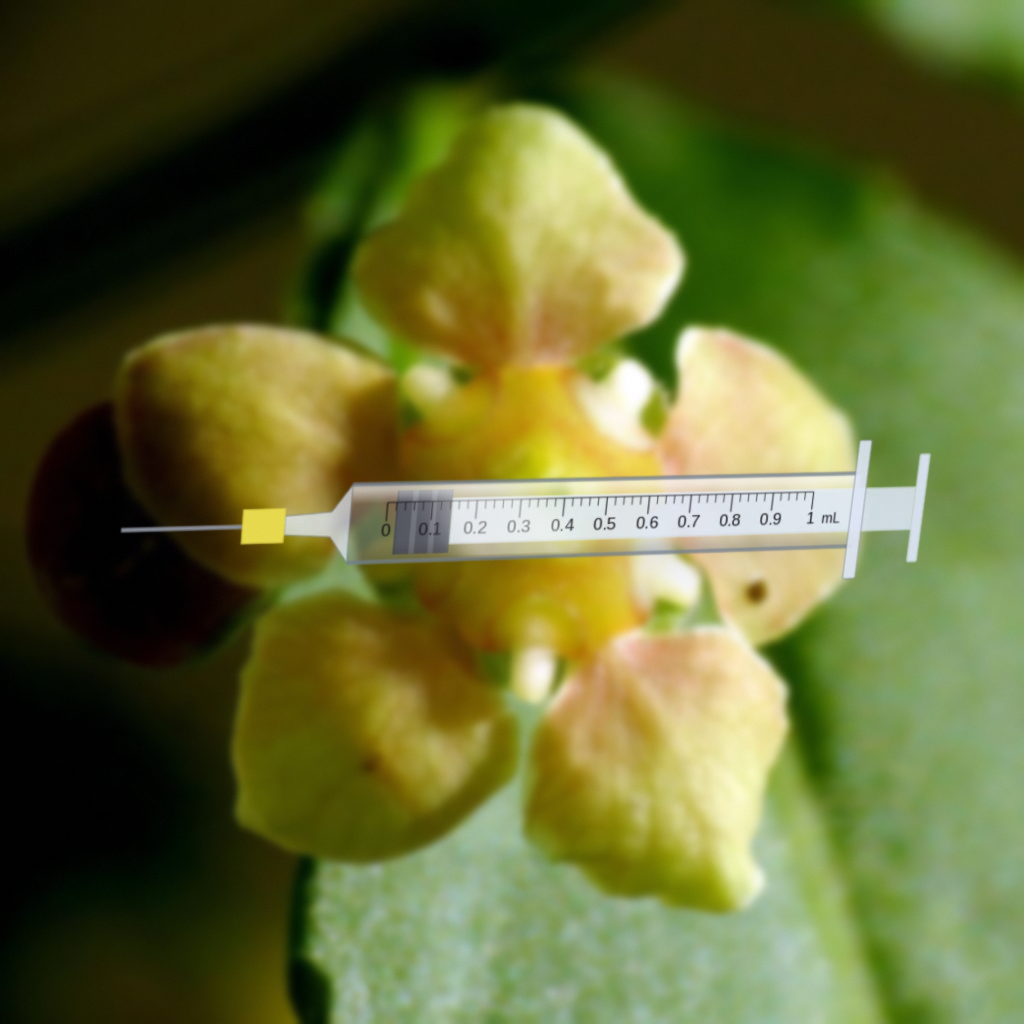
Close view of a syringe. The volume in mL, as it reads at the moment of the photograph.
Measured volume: 0.02 mL
